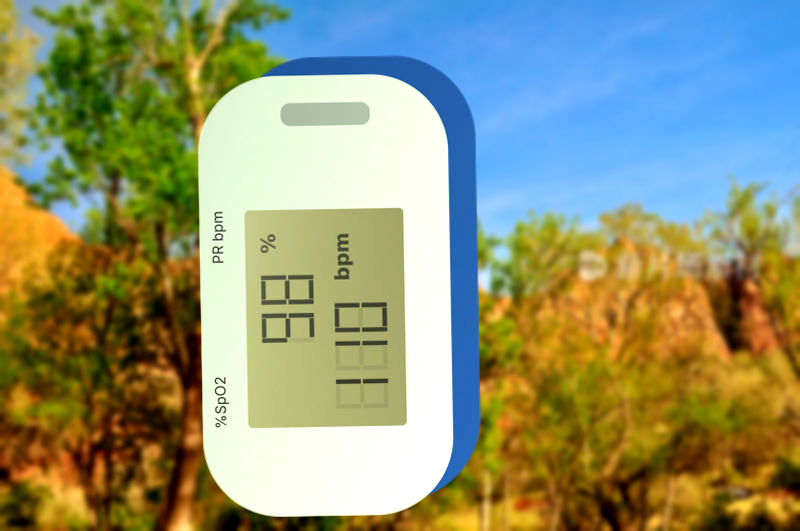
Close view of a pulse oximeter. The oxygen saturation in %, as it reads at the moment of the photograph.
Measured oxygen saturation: 98 %
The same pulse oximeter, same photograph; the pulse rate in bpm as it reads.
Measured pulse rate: 110 bpm
